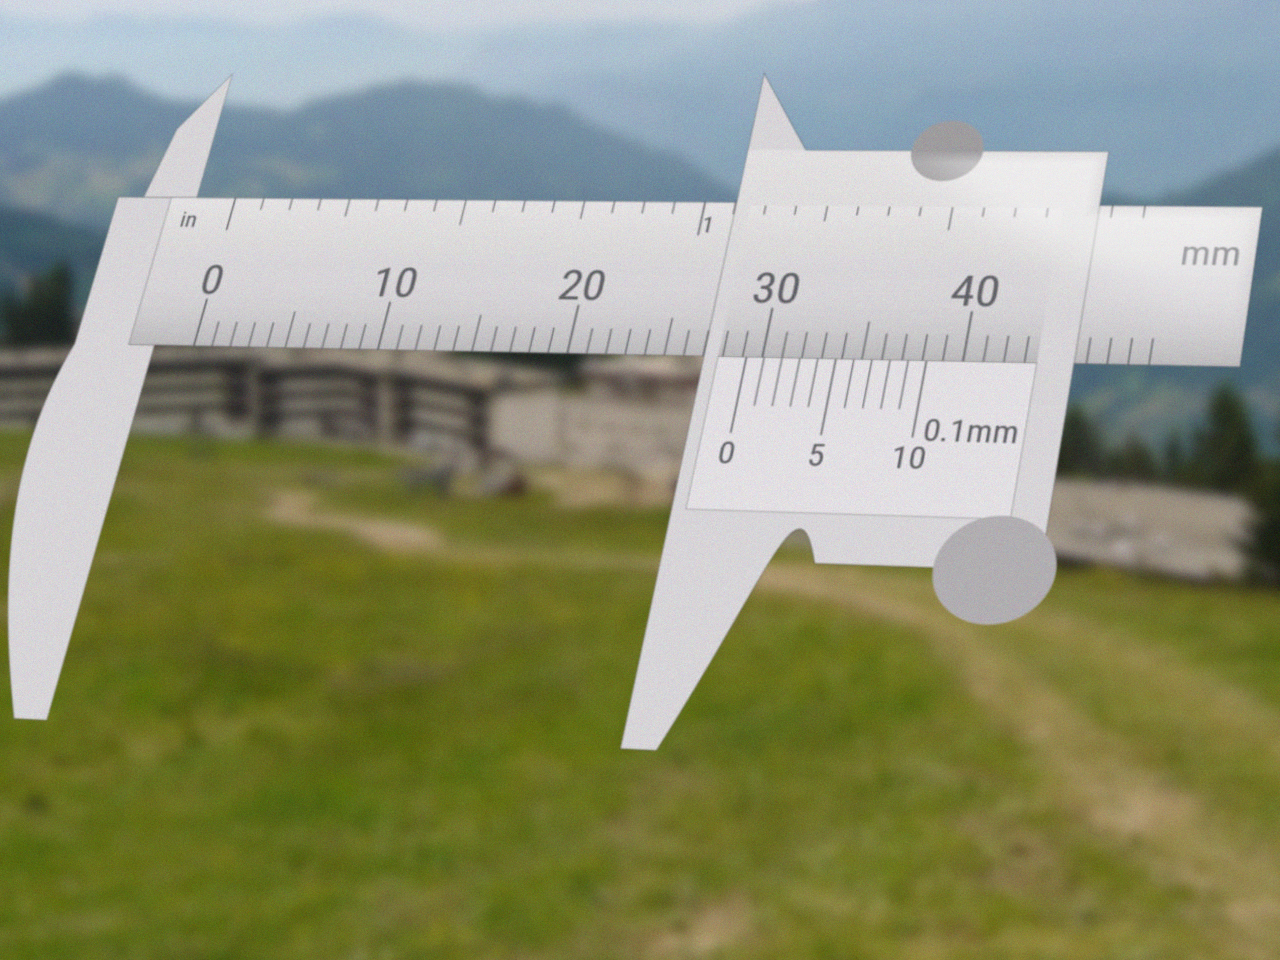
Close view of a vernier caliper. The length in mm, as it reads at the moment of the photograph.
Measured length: 29.2 mm
